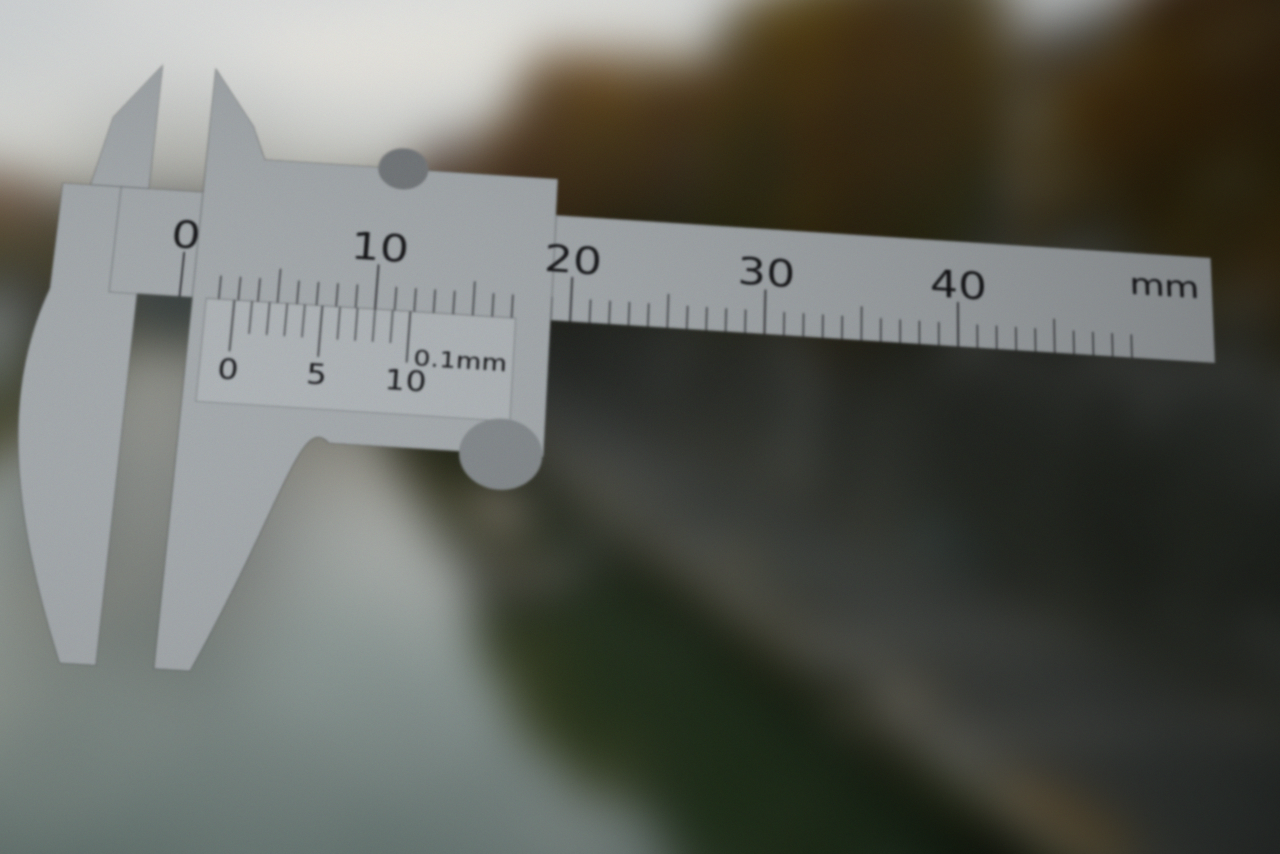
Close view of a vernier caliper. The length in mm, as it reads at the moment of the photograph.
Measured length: 2.8 mm
